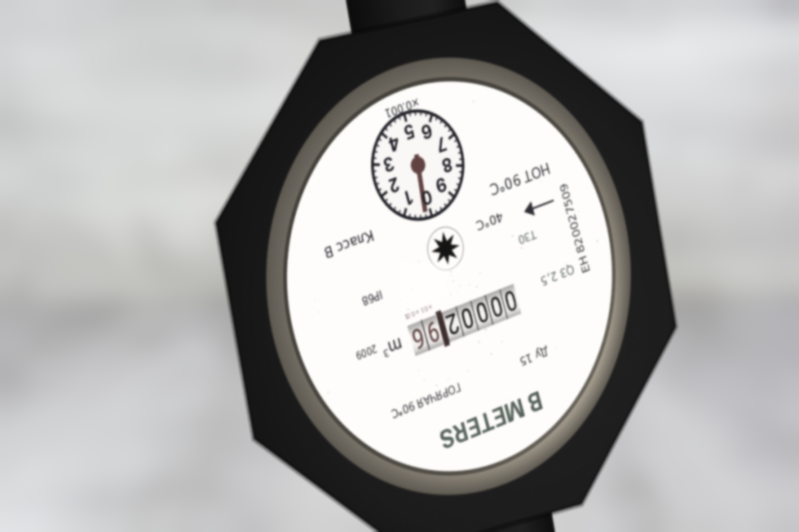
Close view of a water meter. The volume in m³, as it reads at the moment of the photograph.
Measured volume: 2.960 m³
